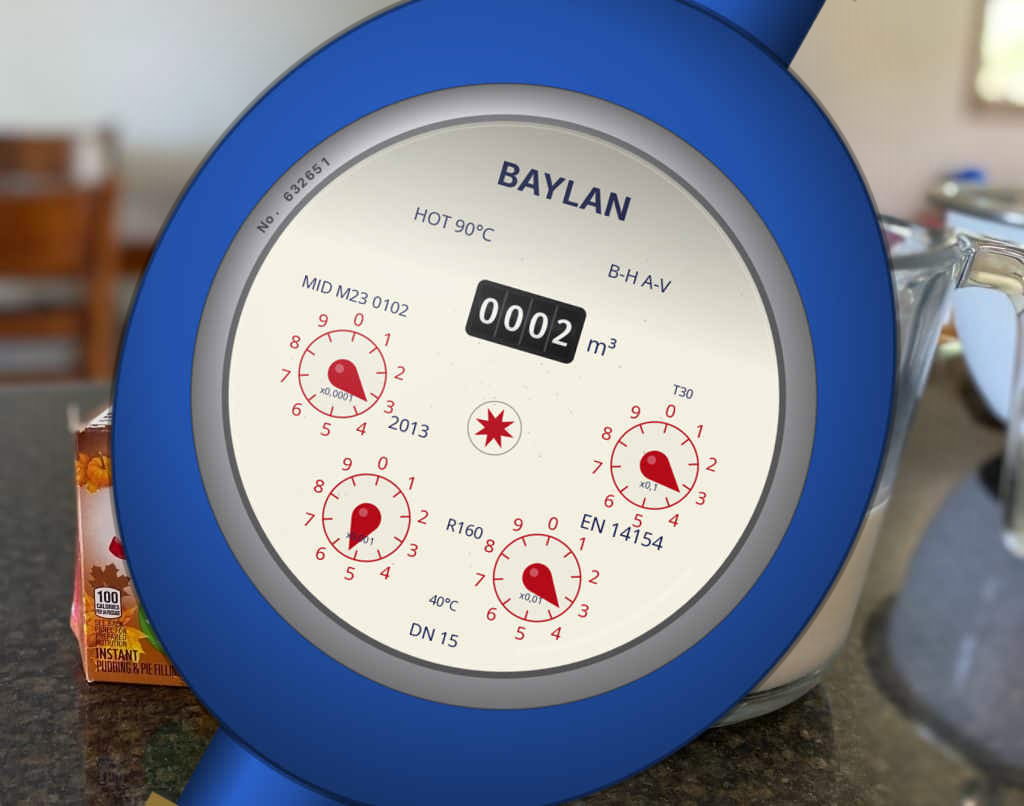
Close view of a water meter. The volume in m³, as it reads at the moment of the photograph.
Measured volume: 2.3353 m³
